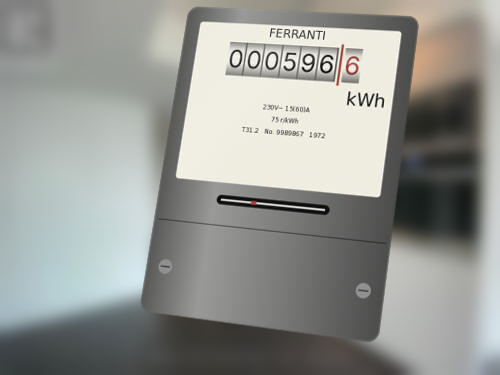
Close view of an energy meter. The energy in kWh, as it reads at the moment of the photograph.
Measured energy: 596.6 kWh
